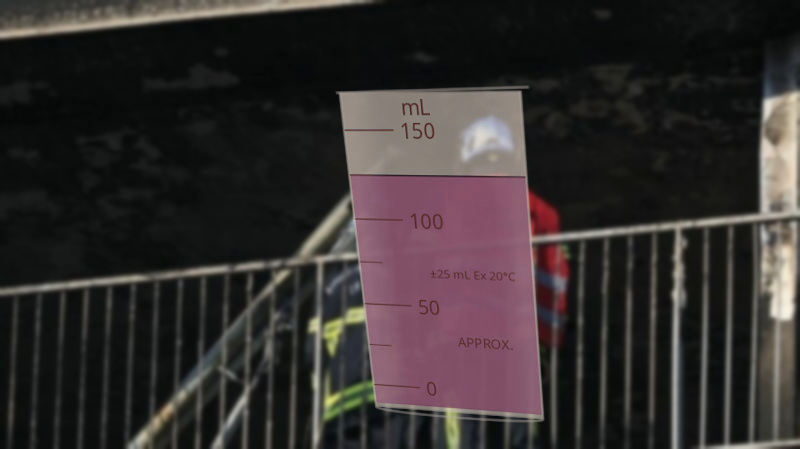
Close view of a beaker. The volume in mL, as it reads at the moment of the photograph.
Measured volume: 125 mL
